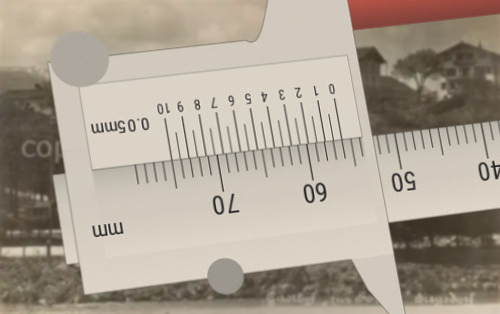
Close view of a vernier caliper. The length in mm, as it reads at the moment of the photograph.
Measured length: 56.0 mm
